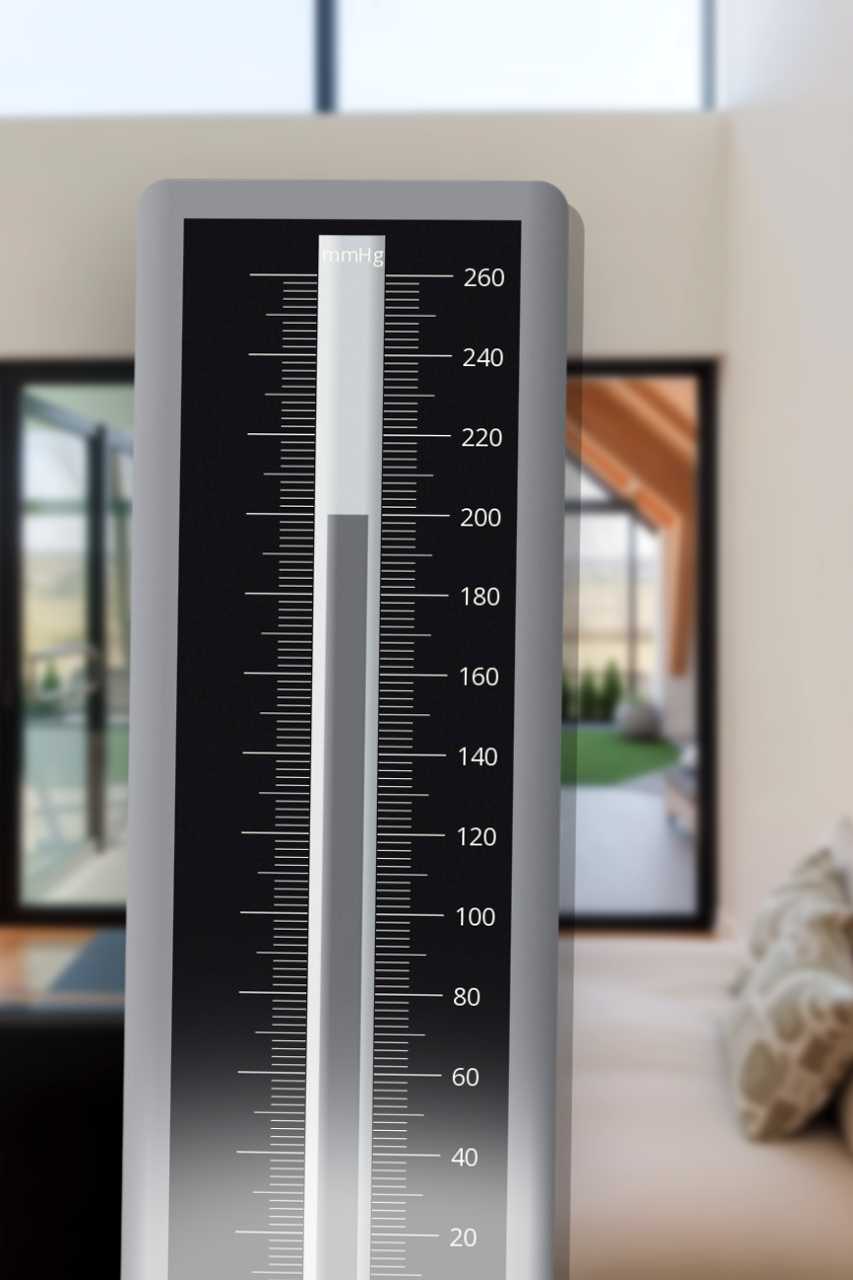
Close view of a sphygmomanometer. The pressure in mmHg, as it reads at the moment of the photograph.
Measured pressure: 200 mmHg
